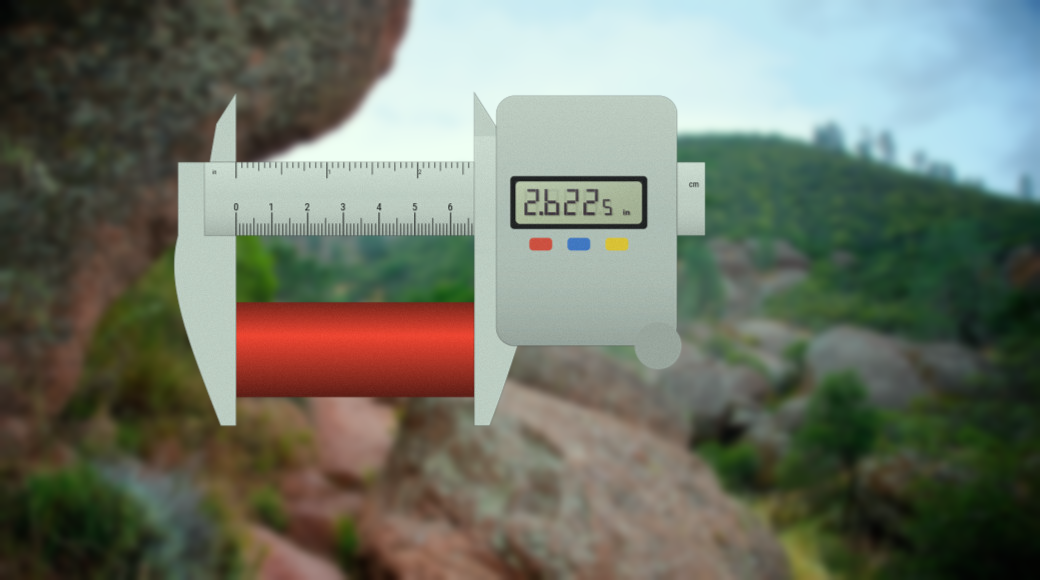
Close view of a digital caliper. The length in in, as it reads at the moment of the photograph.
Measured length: 2.6225 in
